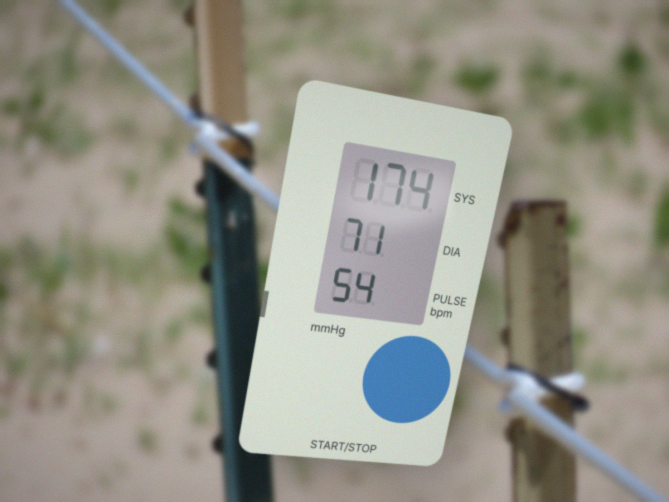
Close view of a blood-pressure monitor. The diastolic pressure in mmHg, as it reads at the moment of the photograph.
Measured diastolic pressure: 71 mmHg
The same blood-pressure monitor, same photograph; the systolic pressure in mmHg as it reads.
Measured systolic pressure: 174 mmHg
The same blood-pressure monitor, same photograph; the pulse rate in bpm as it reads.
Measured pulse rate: 54 bpm
